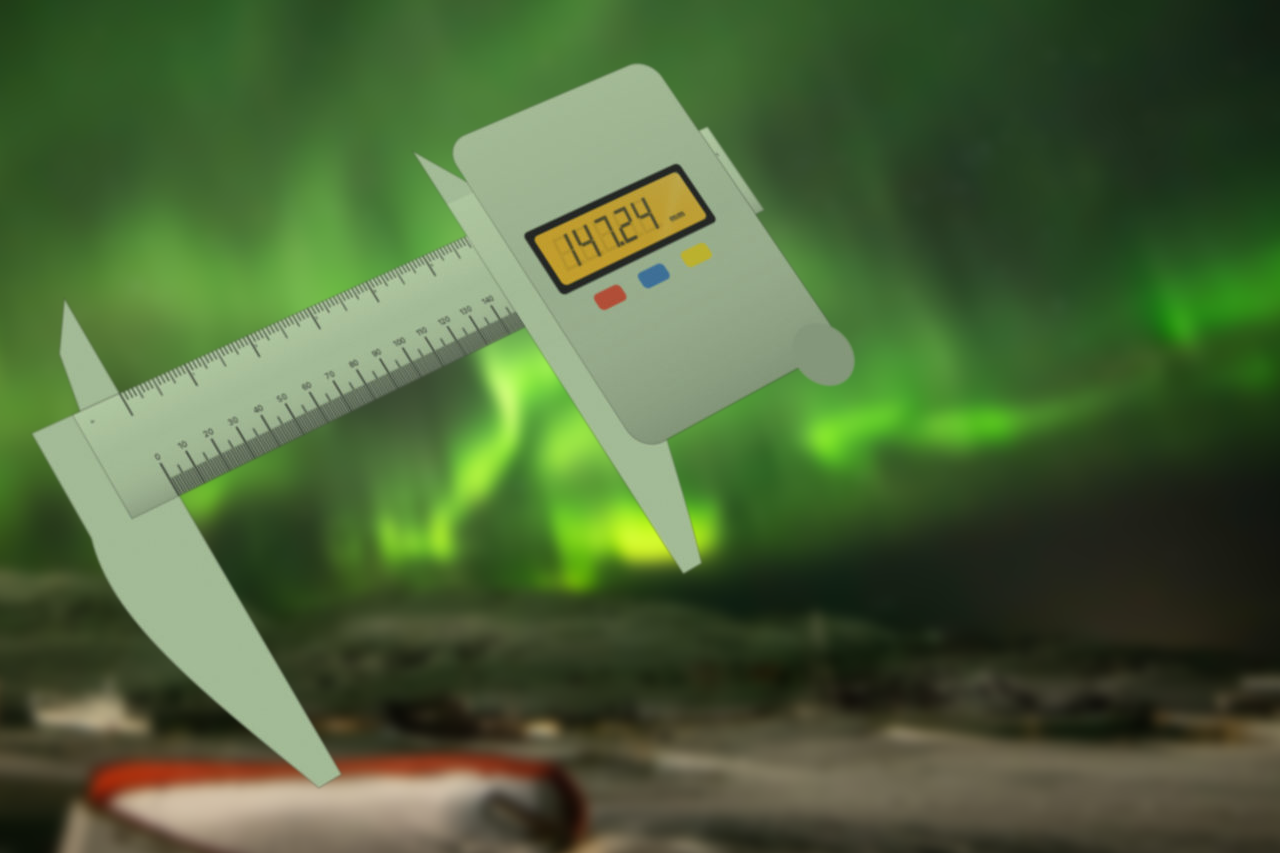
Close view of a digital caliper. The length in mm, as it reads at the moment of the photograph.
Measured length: 147.24 mm
